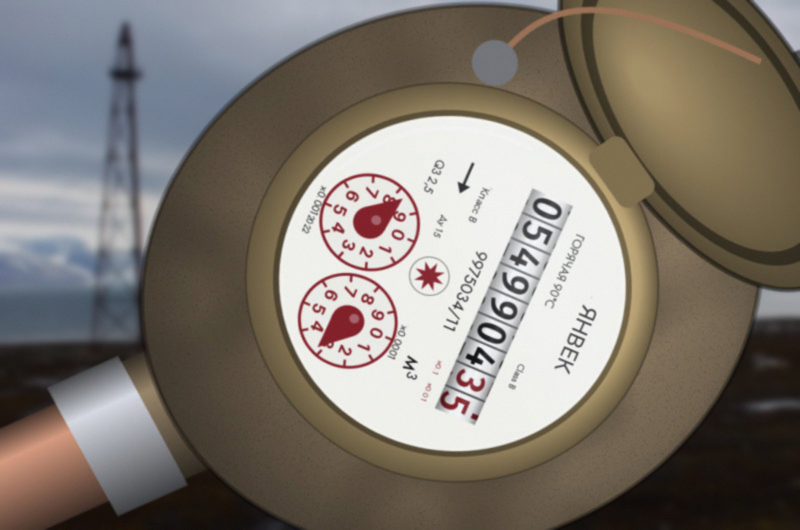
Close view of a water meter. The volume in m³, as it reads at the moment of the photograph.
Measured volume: 549904.3483 m³
